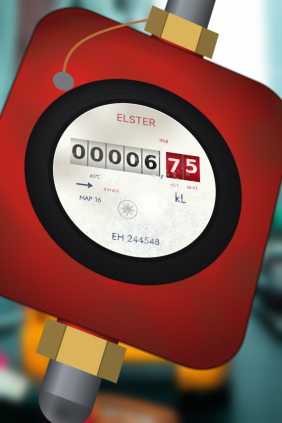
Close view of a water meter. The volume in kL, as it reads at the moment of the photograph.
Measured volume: 6.75 kL
